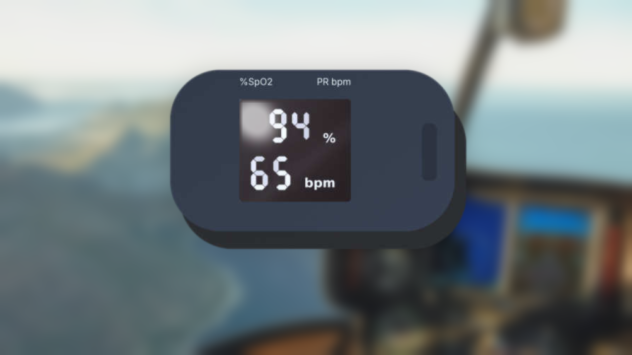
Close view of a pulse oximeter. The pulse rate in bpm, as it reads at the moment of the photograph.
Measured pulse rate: 65 bpm
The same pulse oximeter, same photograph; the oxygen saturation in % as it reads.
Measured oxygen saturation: 94 %
